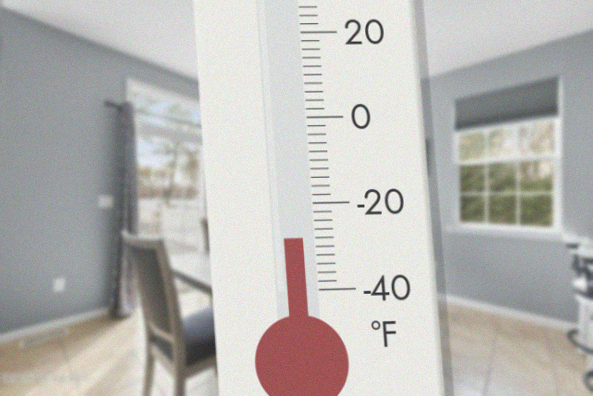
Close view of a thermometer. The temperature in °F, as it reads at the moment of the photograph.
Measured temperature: -28 °F
